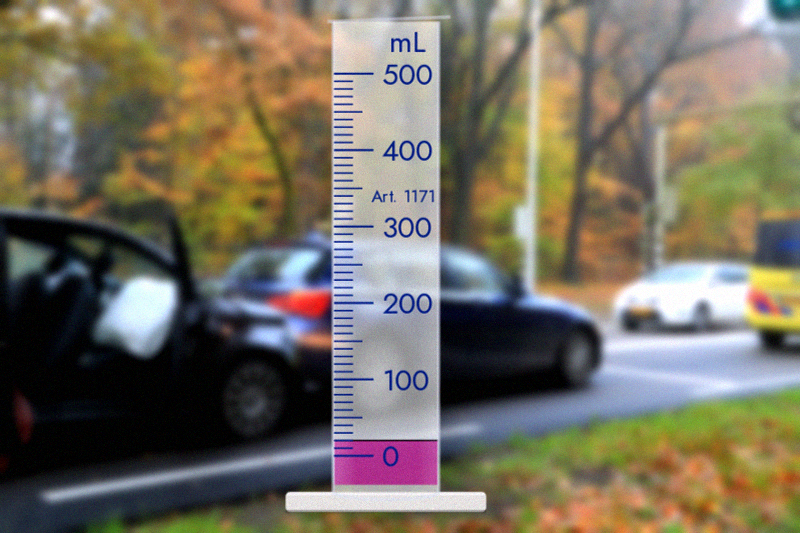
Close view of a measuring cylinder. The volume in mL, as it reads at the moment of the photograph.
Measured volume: 20 mL
